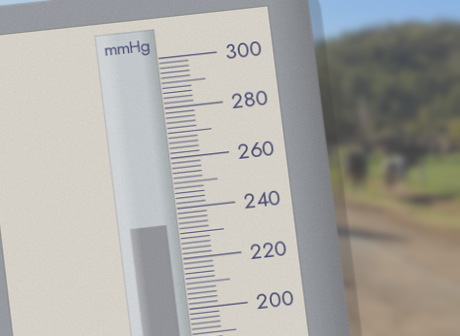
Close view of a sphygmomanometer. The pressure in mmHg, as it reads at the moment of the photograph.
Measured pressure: 234 mmHg
